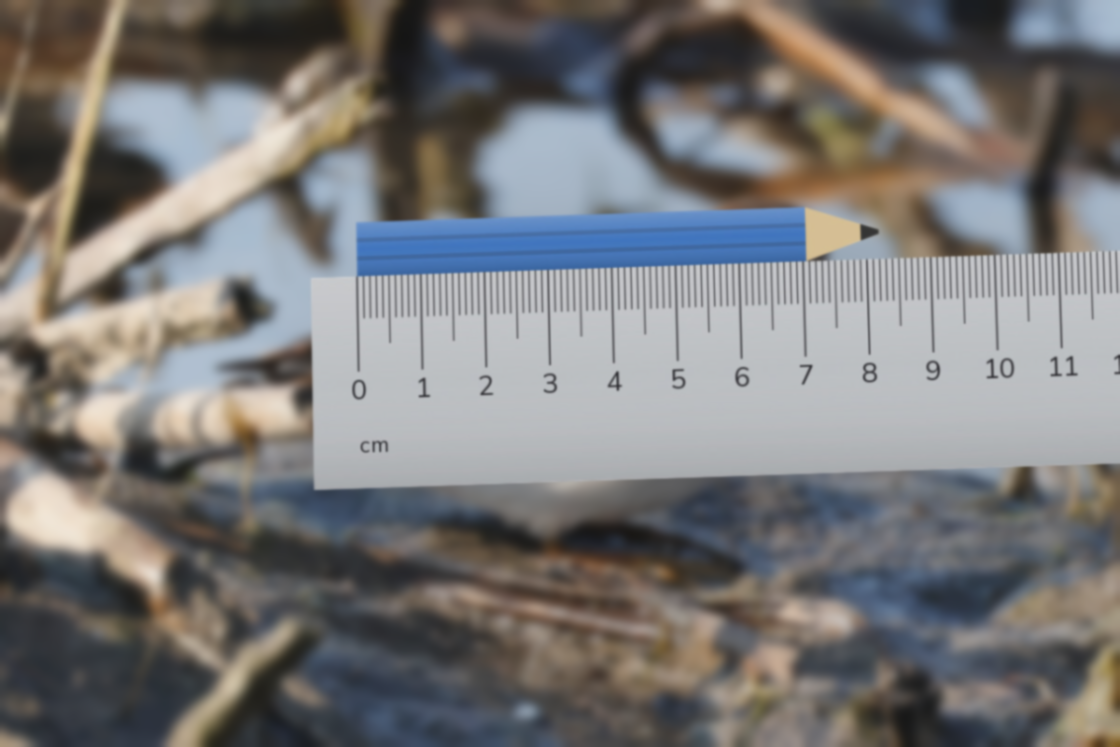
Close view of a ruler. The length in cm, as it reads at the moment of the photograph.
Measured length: 8.2 cm
